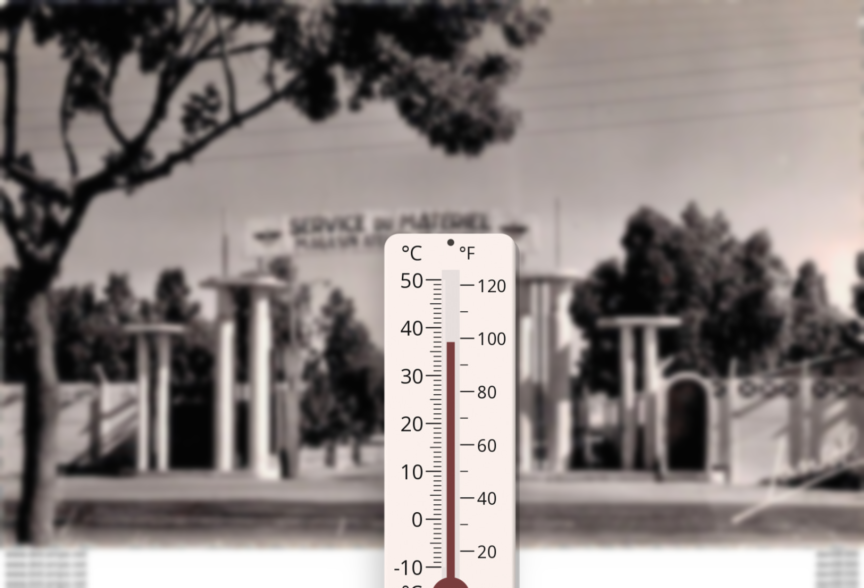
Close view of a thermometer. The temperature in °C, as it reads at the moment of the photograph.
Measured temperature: 37 °C
